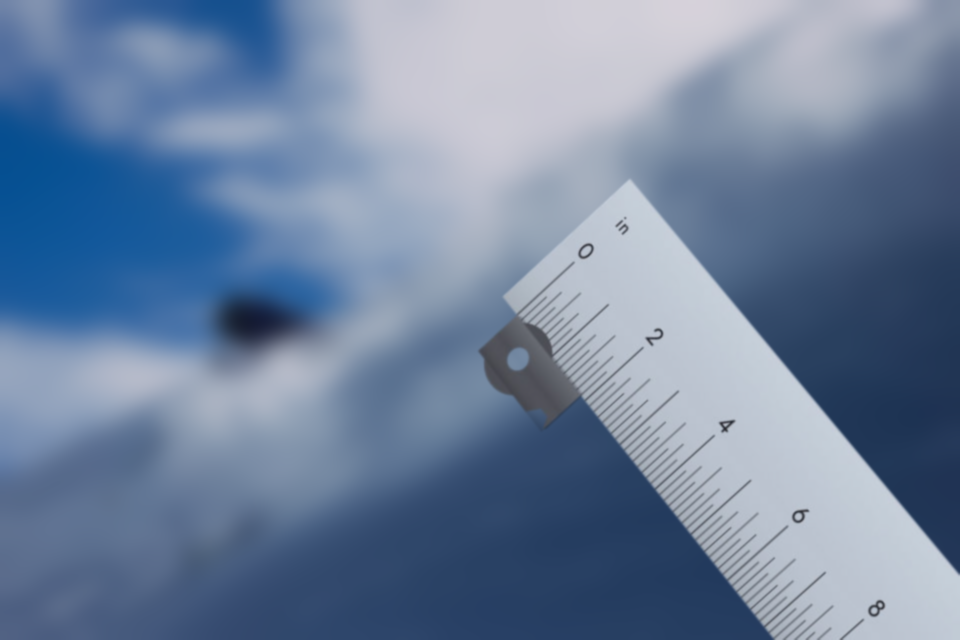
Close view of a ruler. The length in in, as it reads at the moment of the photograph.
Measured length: 1.875 in
